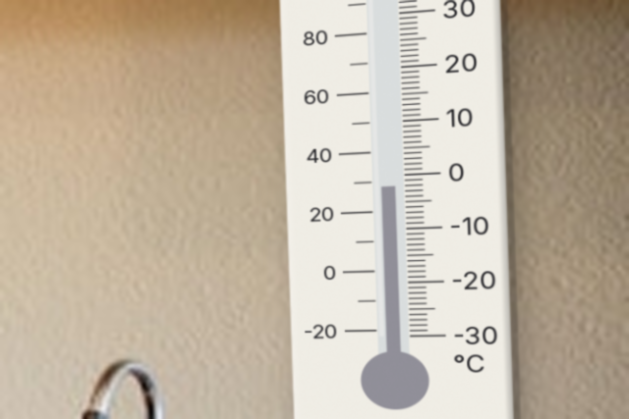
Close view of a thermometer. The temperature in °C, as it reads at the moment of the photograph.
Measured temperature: -2 °C
